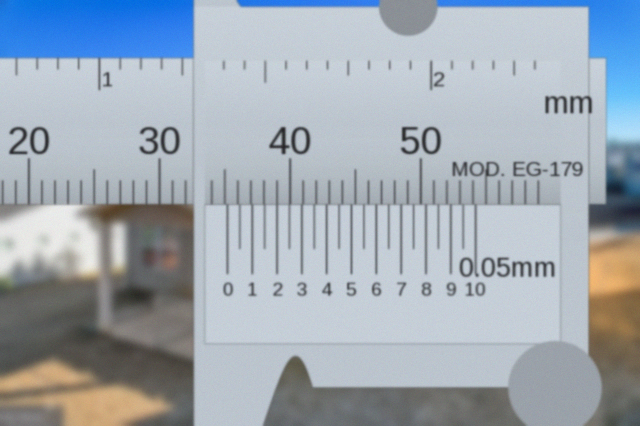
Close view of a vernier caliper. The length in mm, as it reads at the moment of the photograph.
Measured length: 35.2 mm
